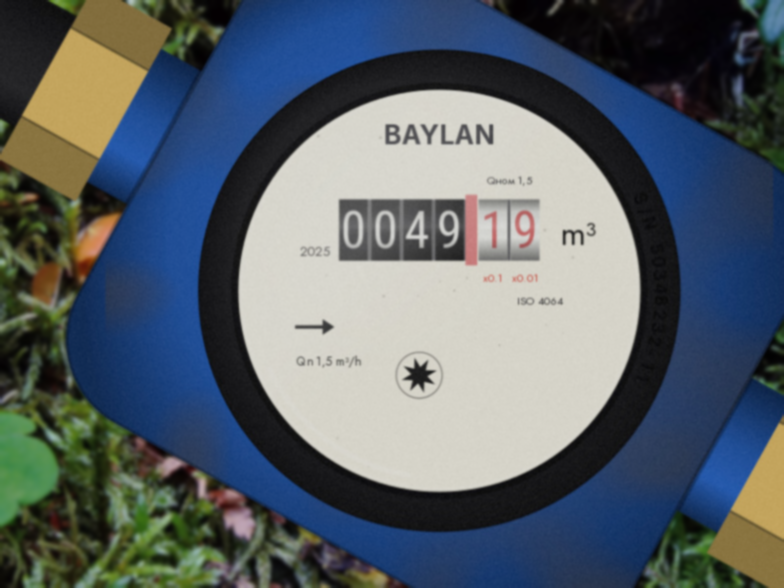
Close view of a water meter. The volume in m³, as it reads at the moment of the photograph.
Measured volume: 49.19 m³
